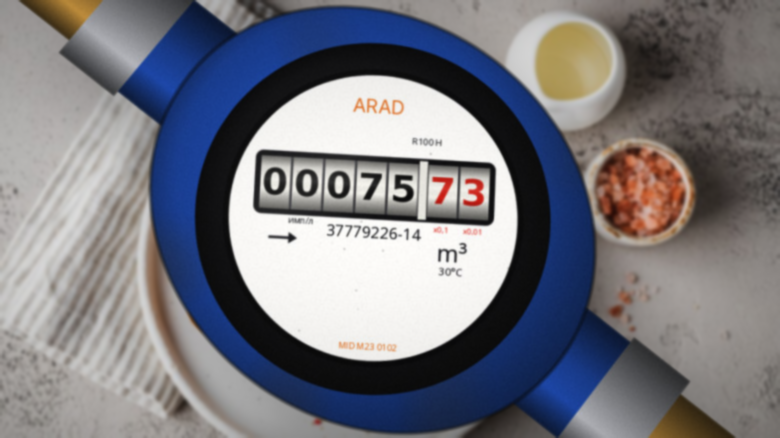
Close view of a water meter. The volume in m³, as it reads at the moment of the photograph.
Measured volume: 75.73 m³
